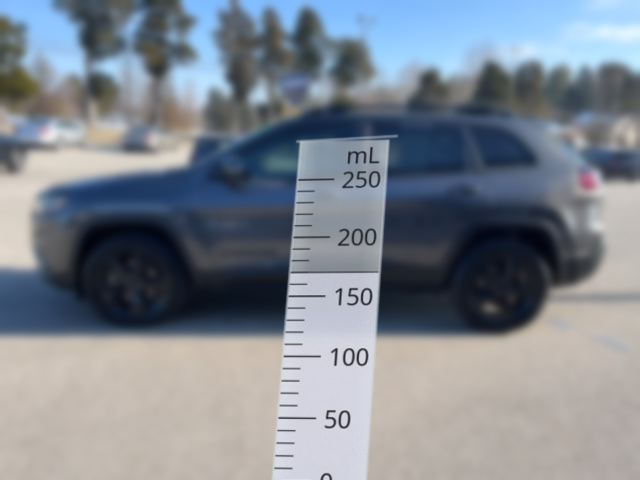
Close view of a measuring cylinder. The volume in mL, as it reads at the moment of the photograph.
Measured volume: 170 mL
